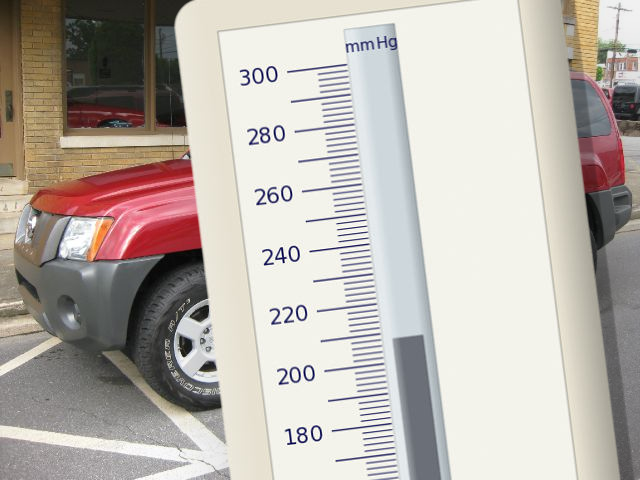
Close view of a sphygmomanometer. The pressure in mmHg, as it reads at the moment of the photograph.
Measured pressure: 208 mmHg
